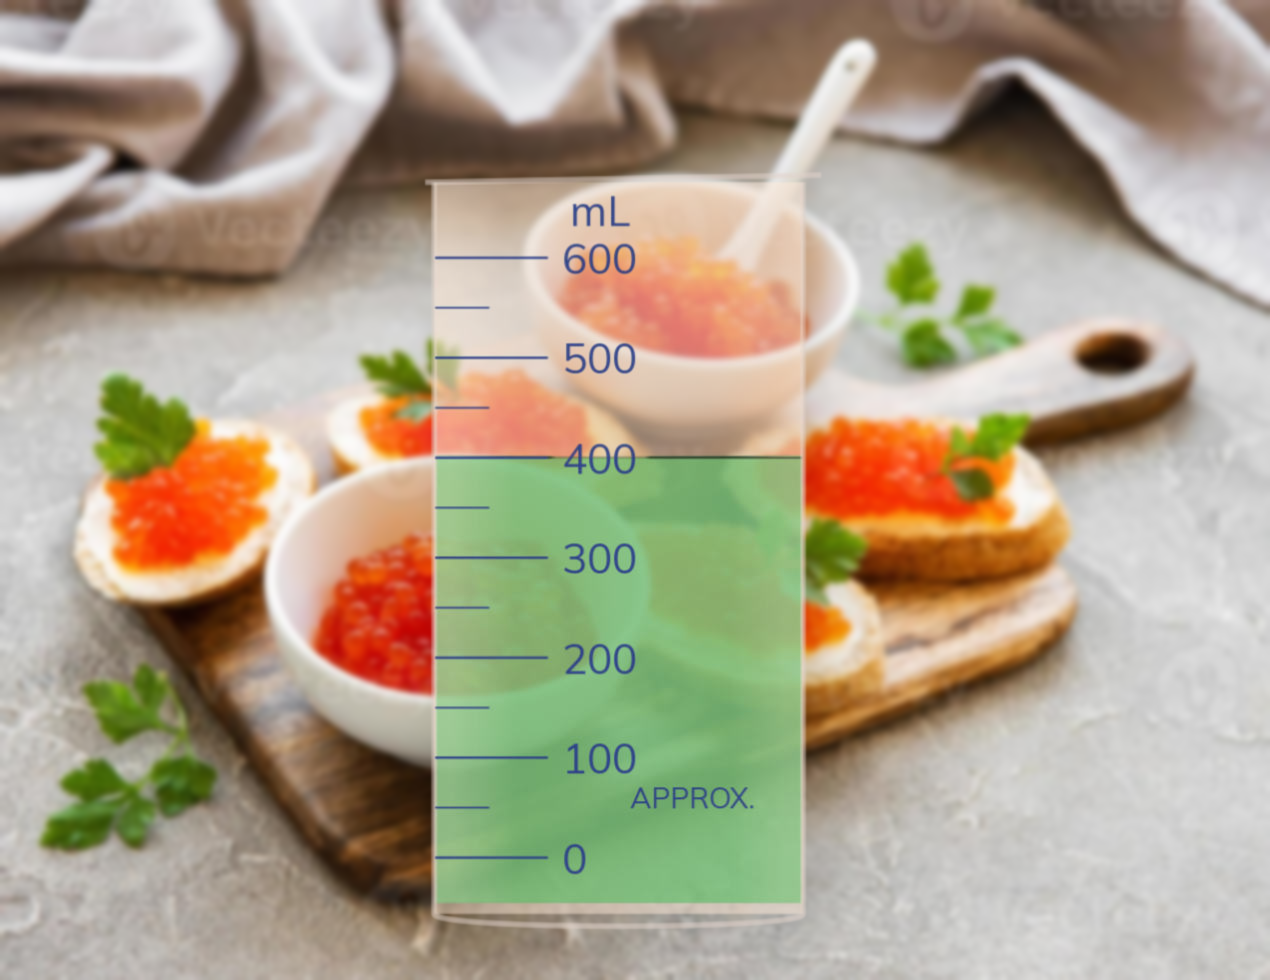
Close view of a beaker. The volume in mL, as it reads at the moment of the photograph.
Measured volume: 400 mL
